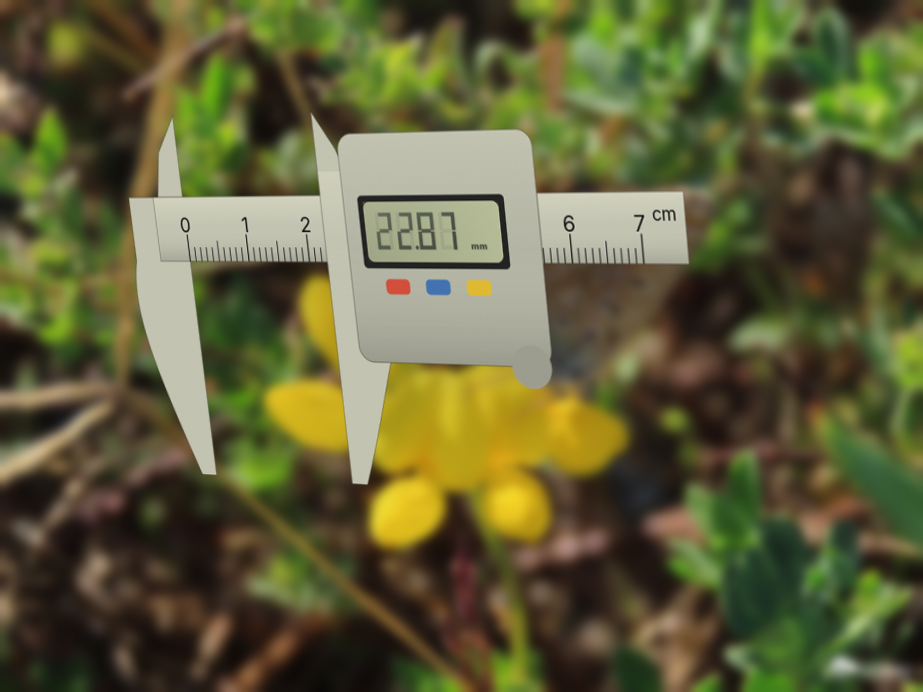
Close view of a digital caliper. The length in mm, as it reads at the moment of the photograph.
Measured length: 22.87 mm
